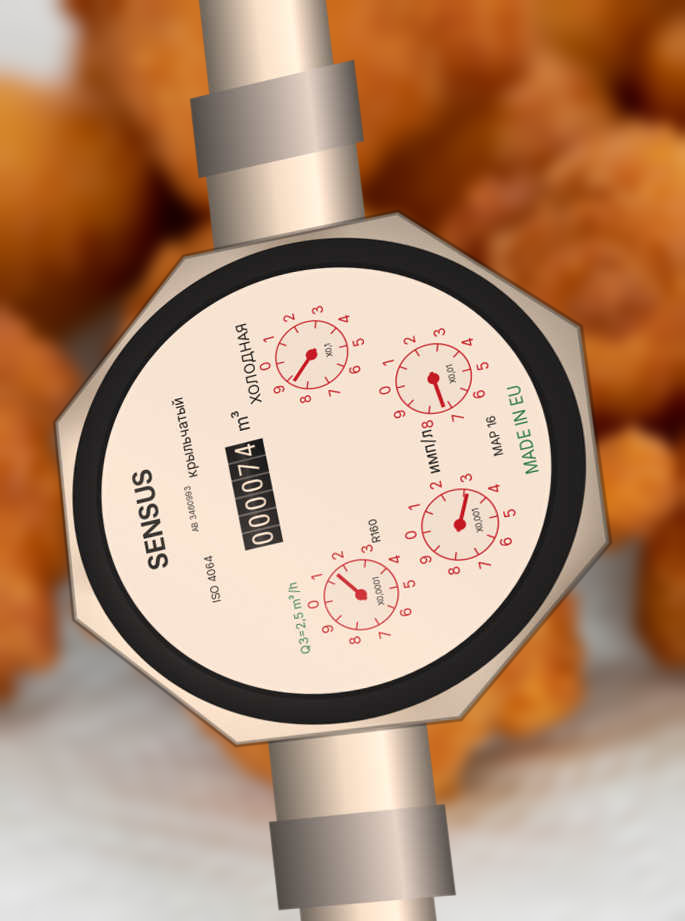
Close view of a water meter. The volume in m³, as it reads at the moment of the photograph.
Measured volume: 74.8731 m³
